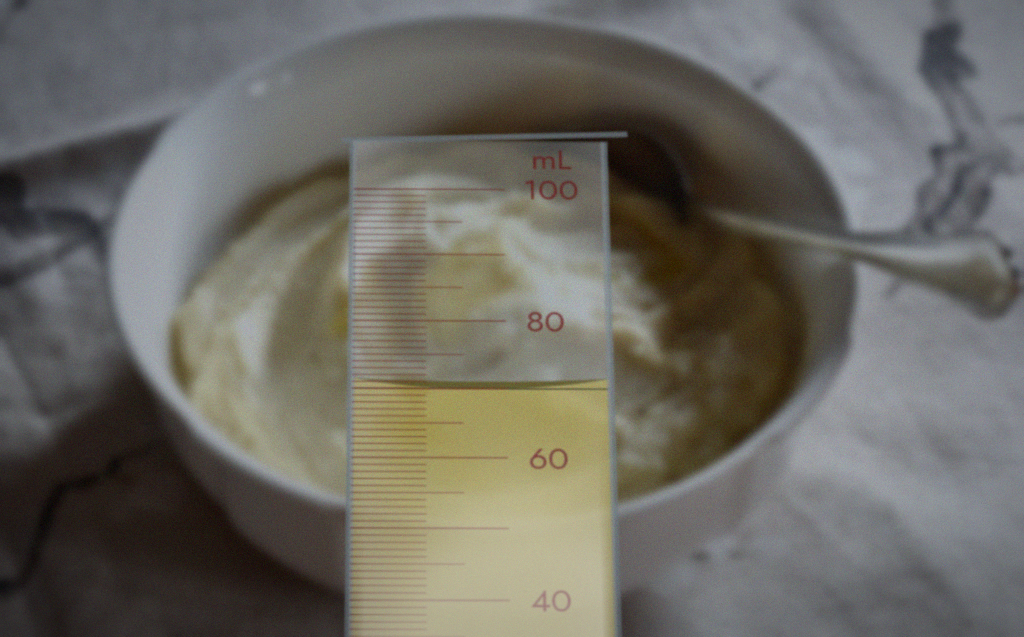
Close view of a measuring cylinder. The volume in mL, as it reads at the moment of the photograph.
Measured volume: 70 mL
